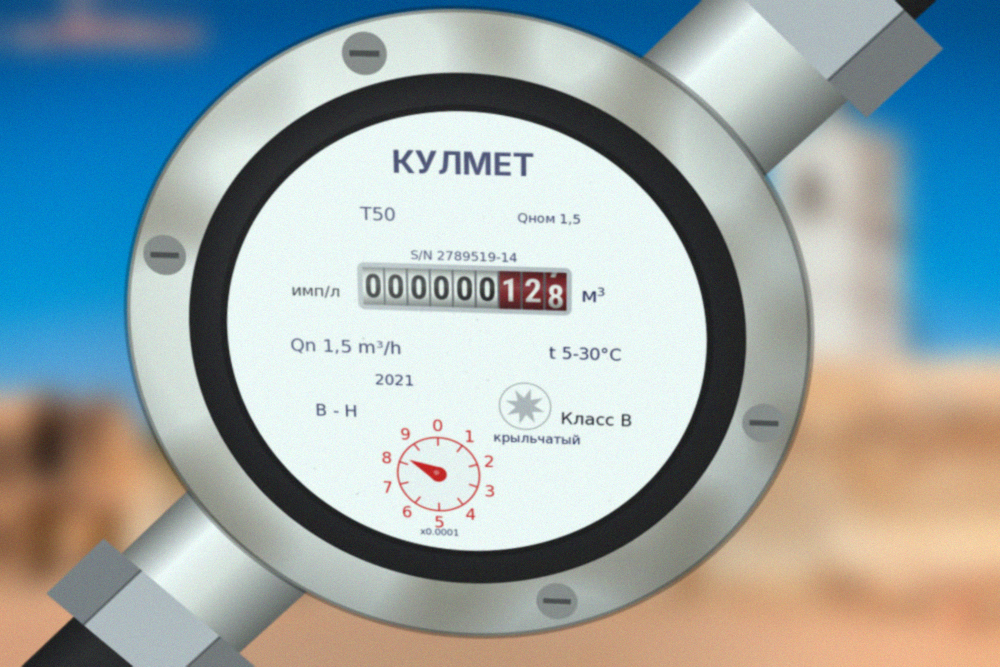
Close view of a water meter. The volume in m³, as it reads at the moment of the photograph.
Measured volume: 0.1278 m³
